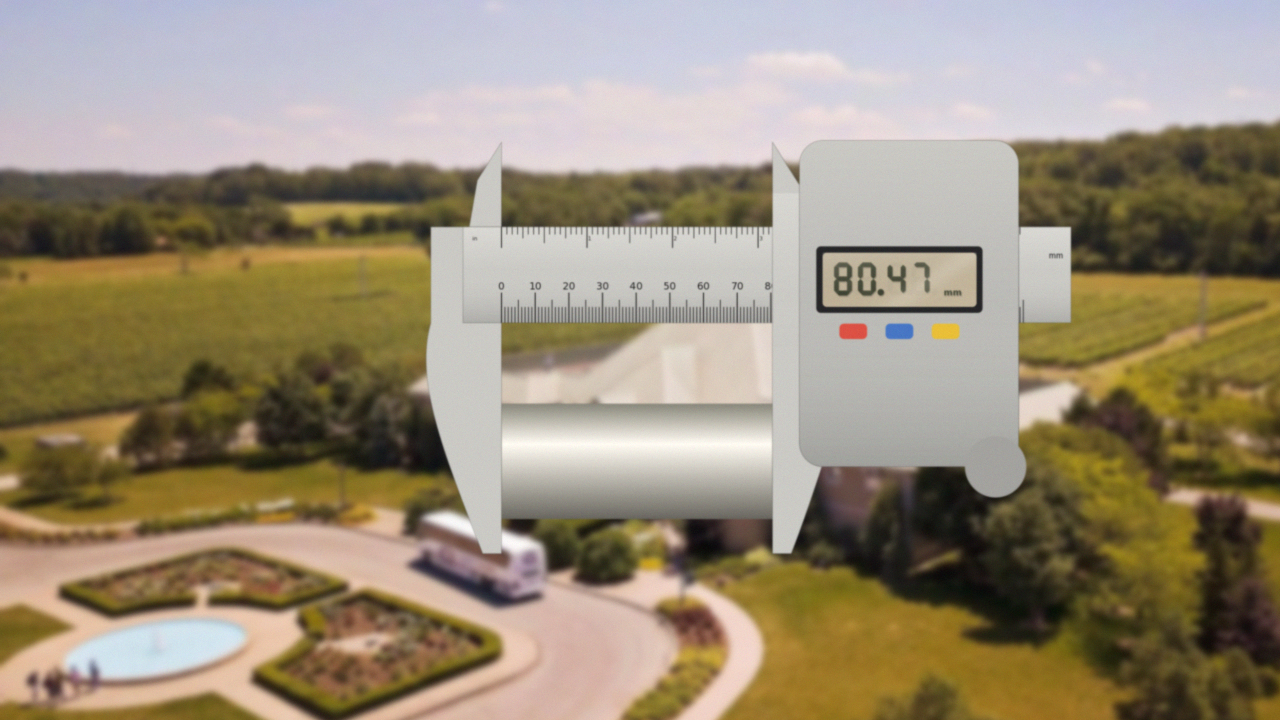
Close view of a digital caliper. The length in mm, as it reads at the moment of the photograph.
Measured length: 80.47 mm
